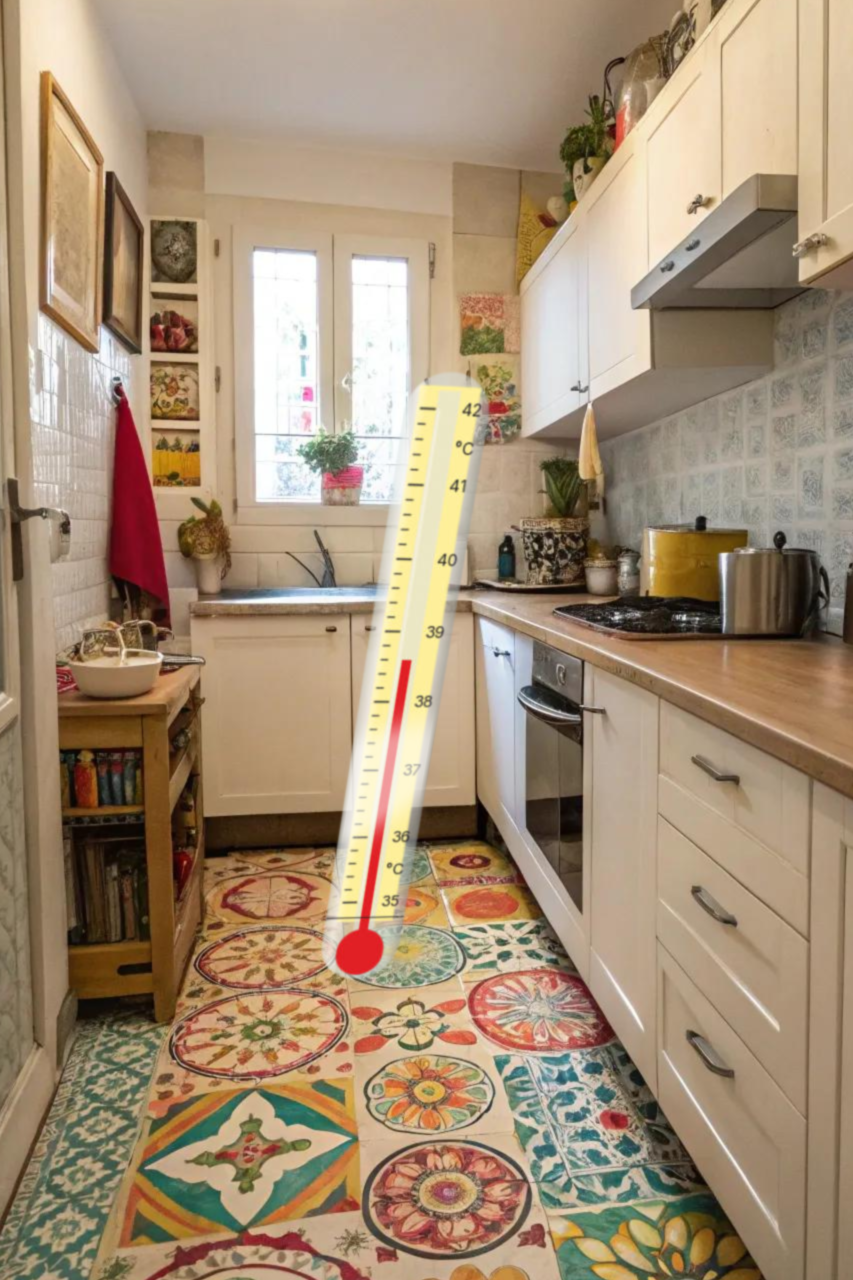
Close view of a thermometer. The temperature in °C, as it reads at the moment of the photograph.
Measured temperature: 38.6 °C
